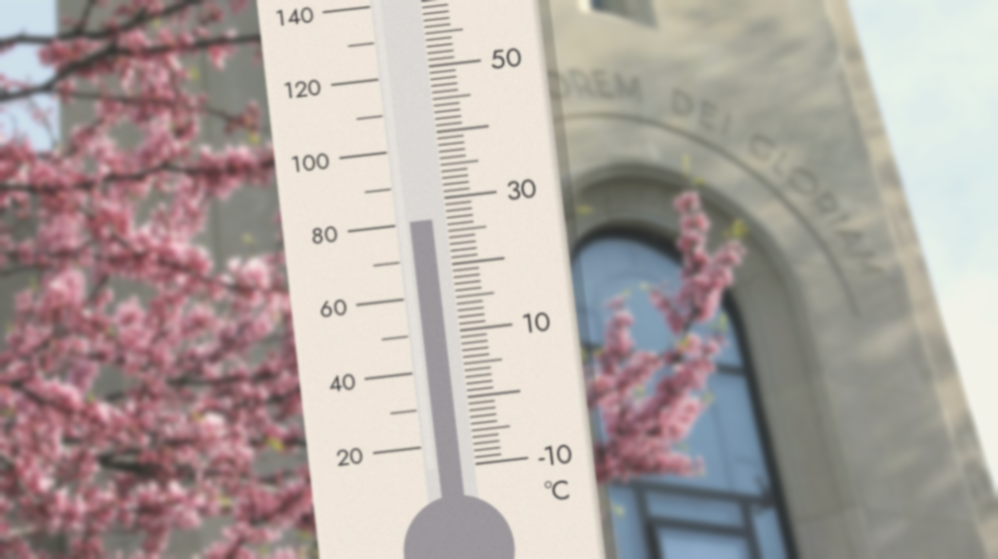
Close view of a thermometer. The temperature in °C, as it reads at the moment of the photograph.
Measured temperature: 27 °C
